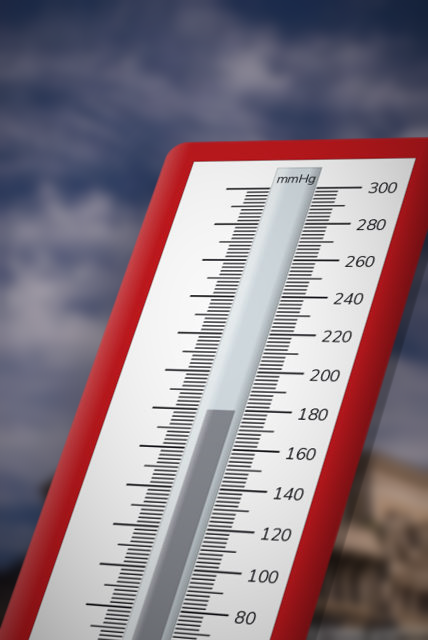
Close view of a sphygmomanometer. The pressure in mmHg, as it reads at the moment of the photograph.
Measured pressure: 180 mmHg
